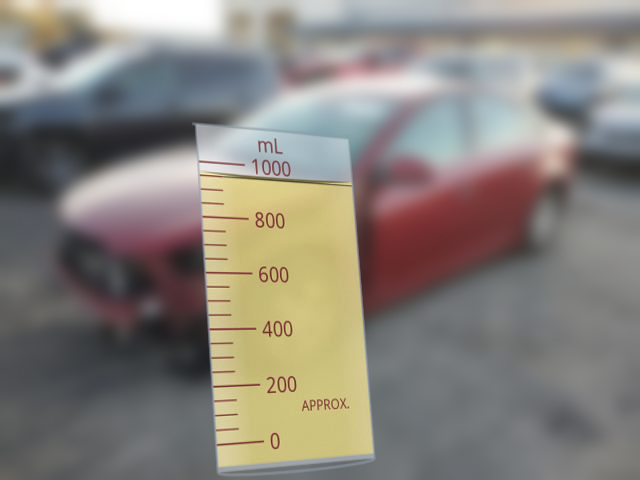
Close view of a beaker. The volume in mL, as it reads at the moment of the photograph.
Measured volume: 950 mL
